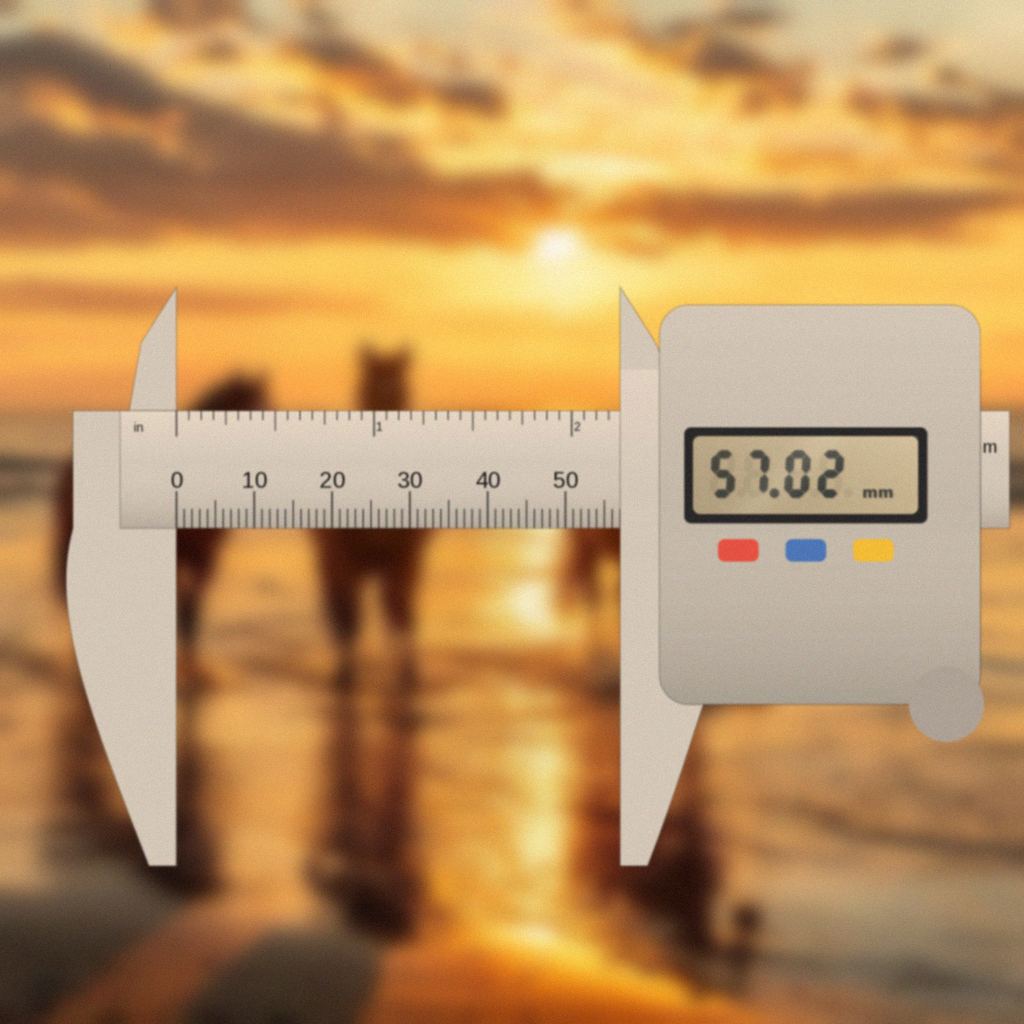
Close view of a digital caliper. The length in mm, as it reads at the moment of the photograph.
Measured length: 57.02 mm
